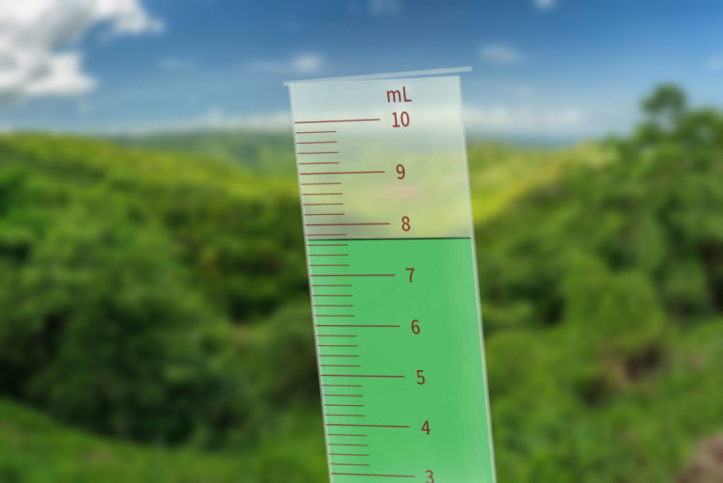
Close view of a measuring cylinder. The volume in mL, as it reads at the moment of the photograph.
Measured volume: 7.7 mL
